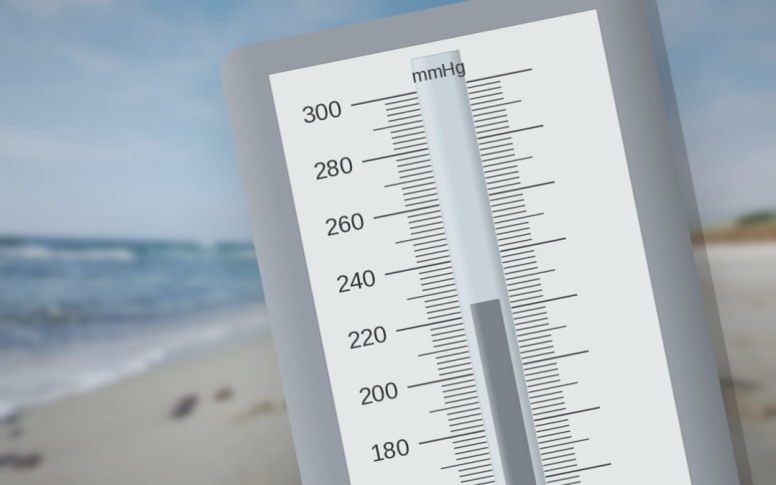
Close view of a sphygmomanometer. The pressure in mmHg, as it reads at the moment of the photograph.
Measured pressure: 224 mmHg
